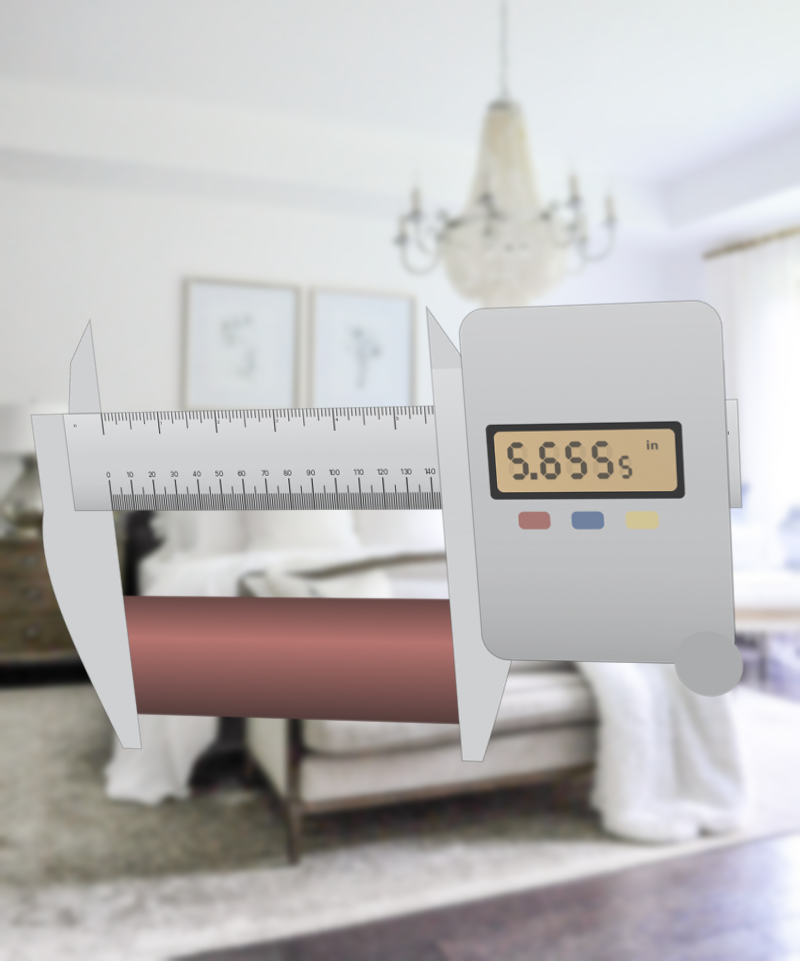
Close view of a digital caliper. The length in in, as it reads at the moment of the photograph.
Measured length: 5.6555 in
